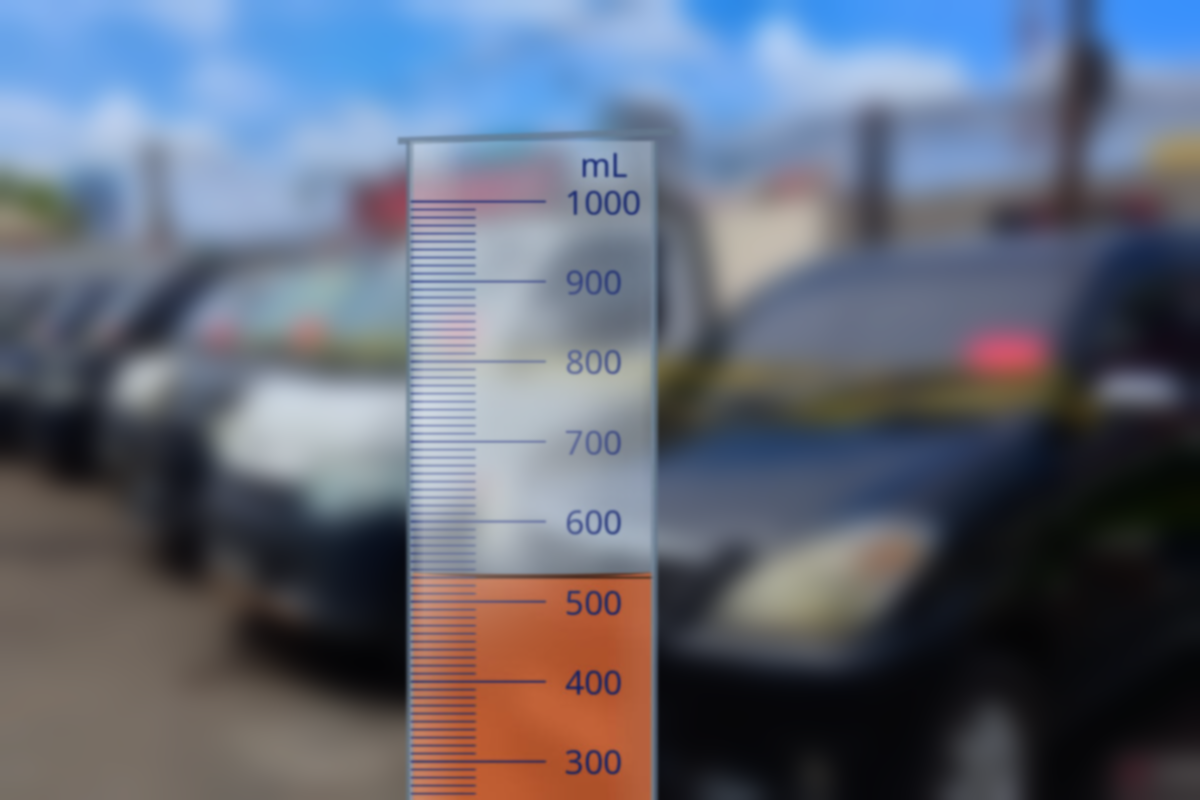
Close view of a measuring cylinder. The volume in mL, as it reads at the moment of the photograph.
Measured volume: 530 mL
